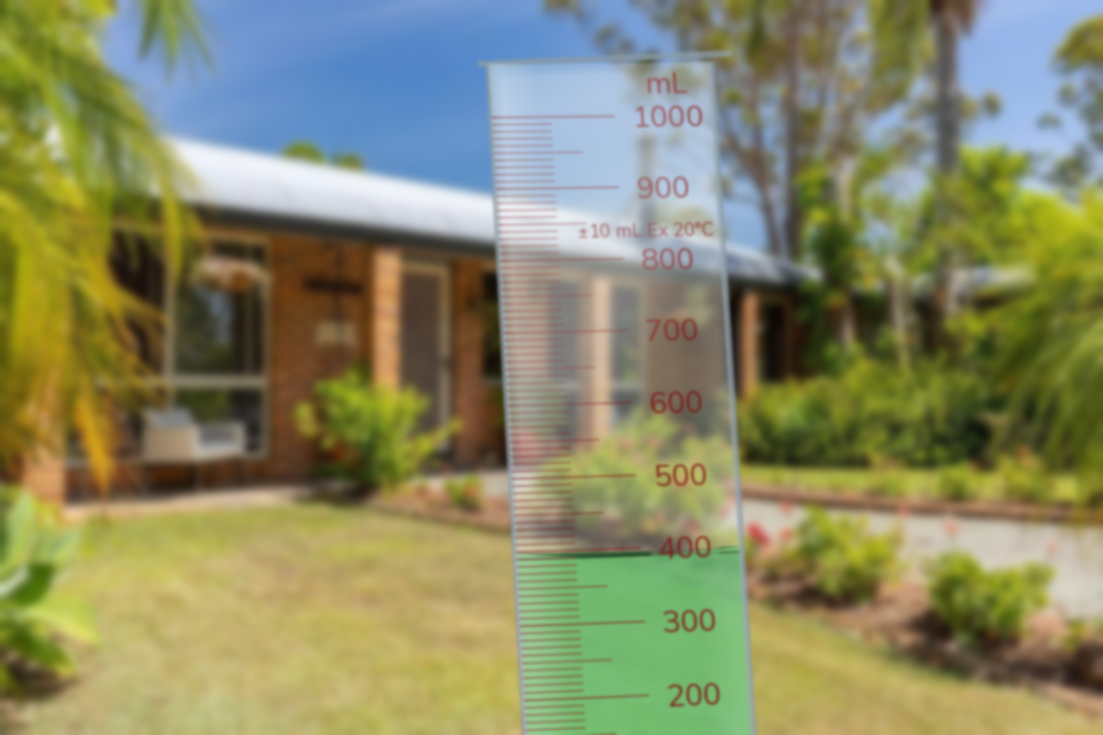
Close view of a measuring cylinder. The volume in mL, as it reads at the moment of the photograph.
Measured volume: 390 mL
